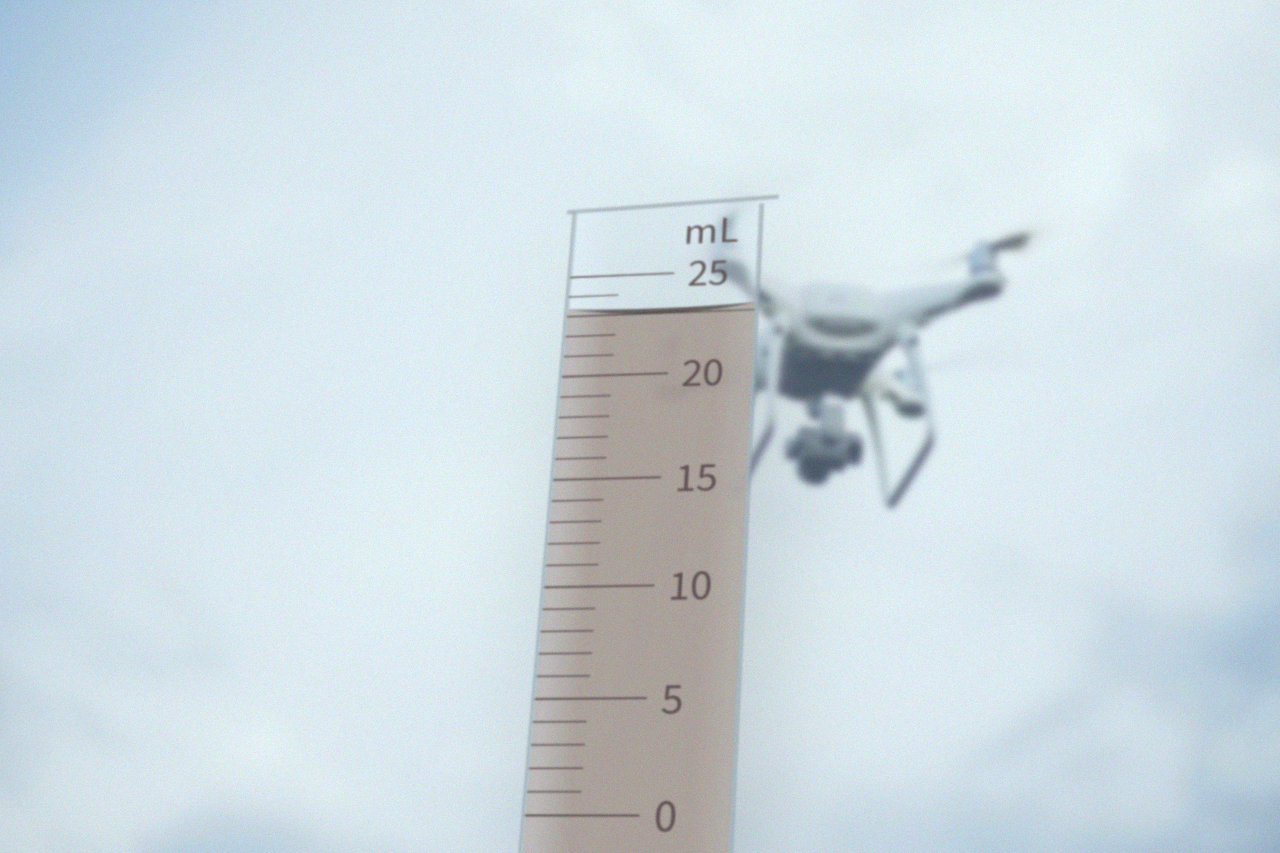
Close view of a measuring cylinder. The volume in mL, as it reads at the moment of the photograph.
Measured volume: 23 mL
